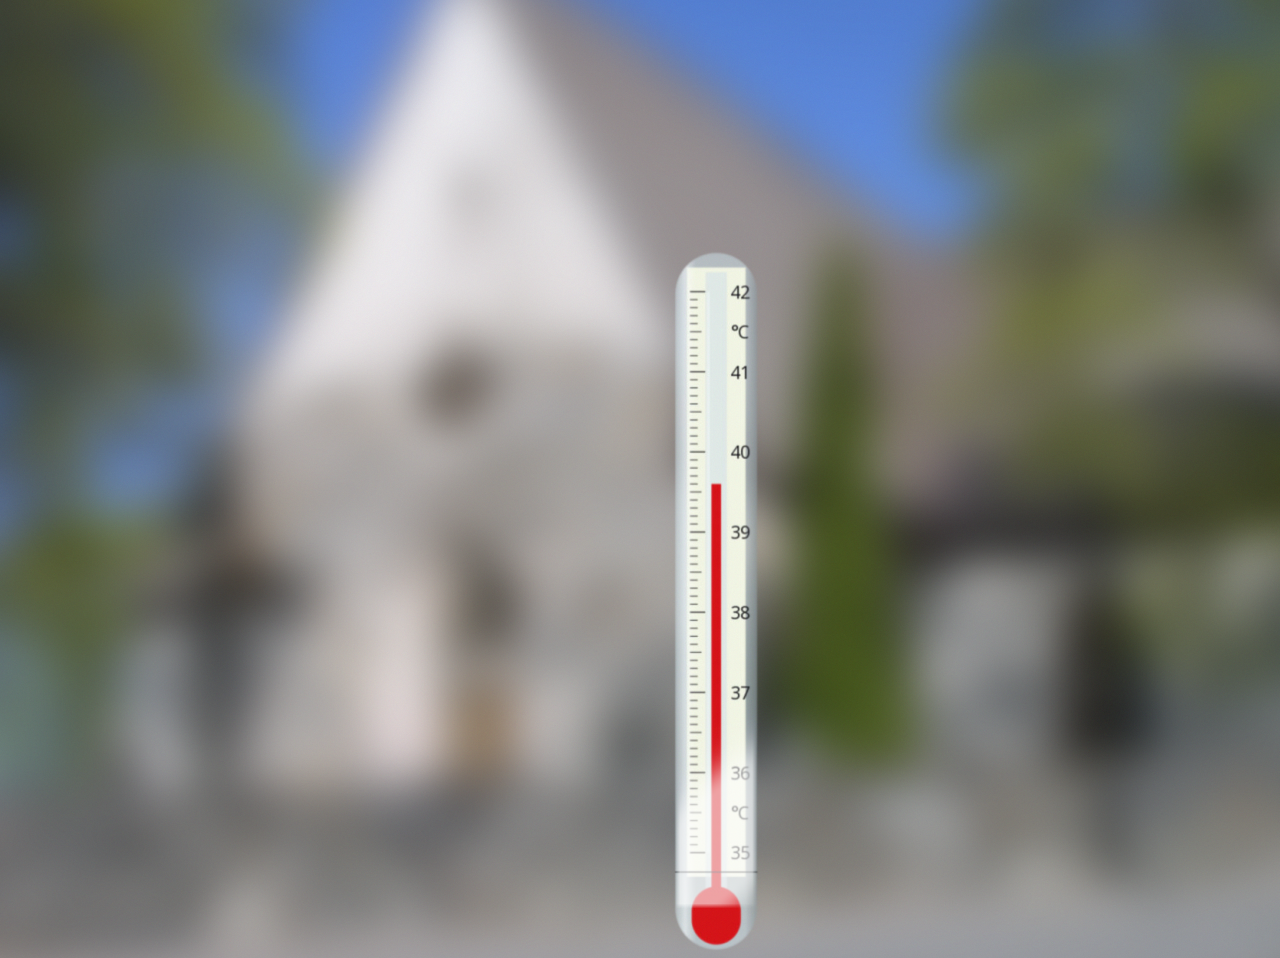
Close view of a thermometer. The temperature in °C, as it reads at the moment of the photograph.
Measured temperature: 39.6 °C
